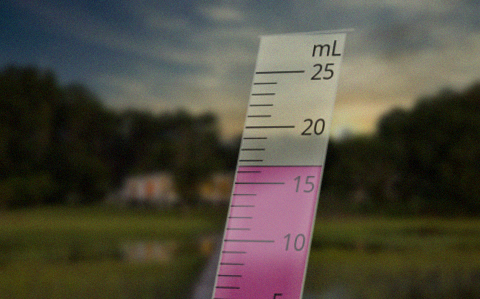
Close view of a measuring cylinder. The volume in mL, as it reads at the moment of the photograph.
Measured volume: 16.5 mL
